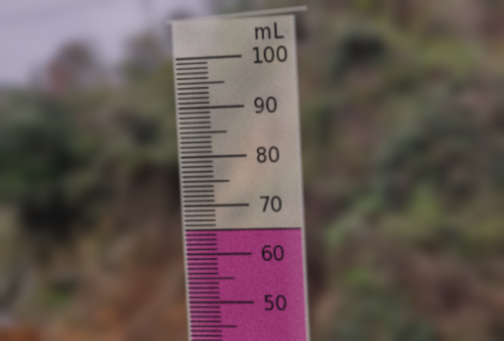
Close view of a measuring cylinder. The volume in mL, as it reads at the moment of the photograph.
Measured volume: 65 mL
